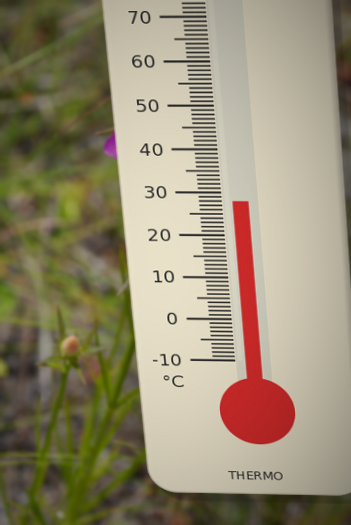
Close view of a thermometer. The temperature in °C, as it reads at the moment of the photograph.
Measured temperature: 28 °C
